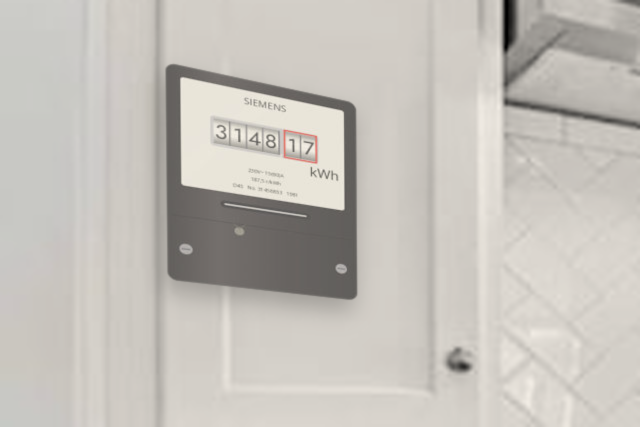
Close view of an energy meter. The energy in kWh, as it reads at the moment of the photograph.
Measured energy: 3148.17 kWh
